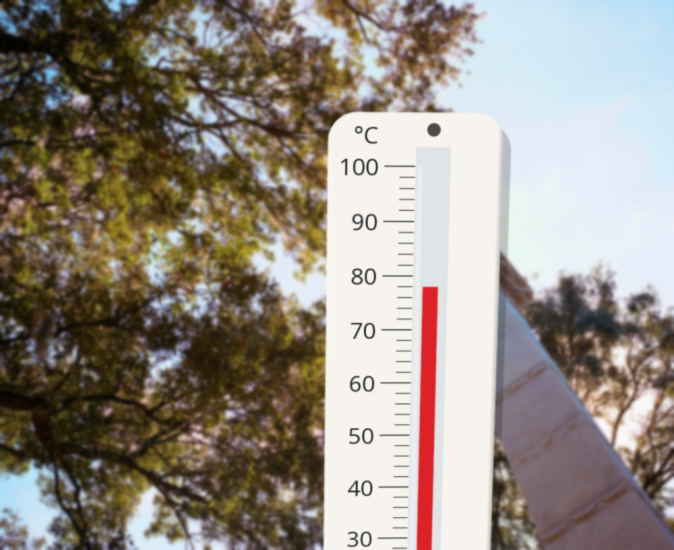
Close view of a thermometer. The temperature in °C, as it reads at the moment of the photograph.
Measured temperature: 78 °C
